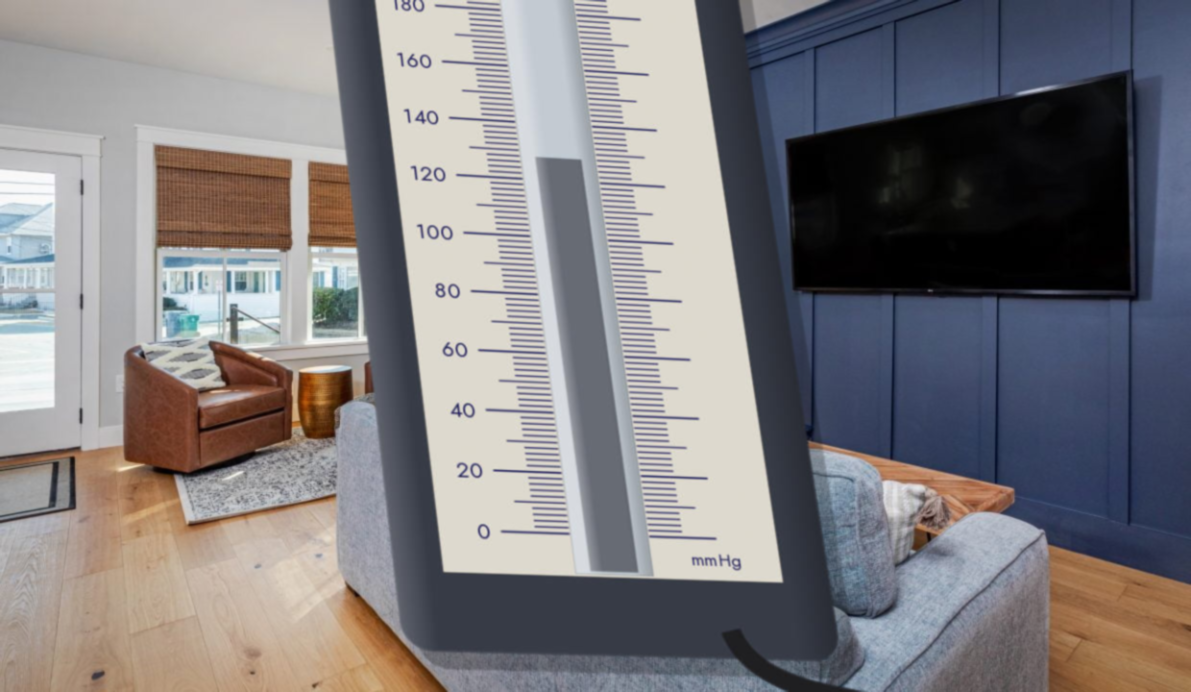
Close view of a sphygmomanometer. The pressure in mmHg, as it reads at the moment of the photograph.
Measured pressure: 128 mmHg
